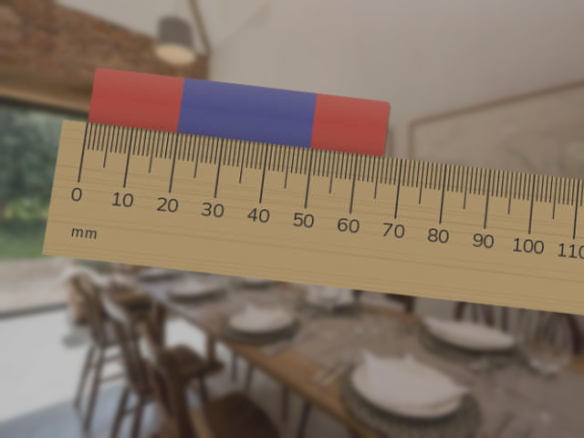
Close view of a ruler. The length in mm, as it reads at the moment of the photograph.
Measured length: 66 mm
